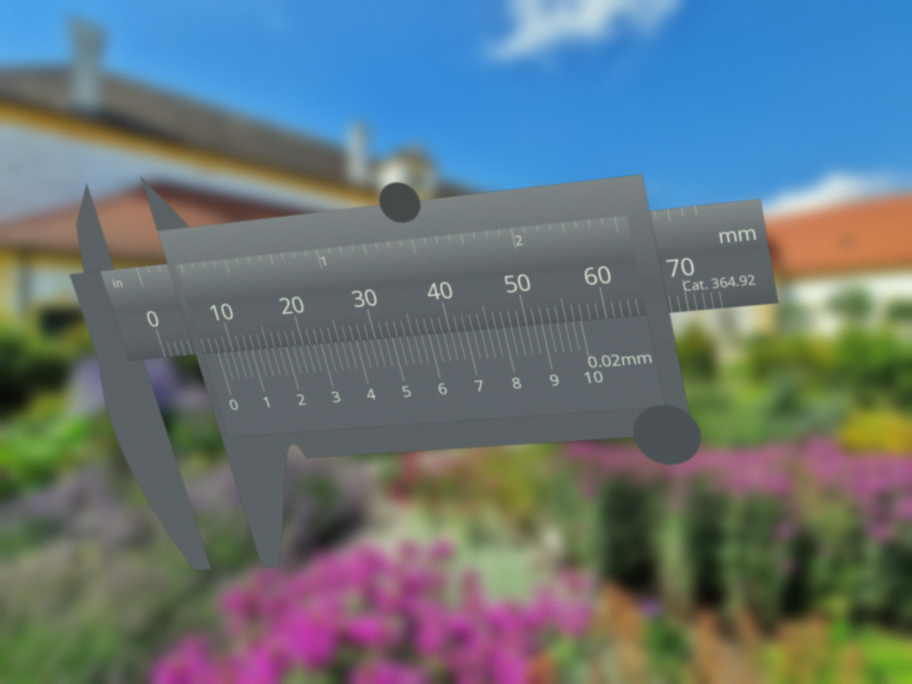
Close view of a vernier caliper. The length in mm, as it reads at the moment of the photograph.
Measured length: 7.8 mm
